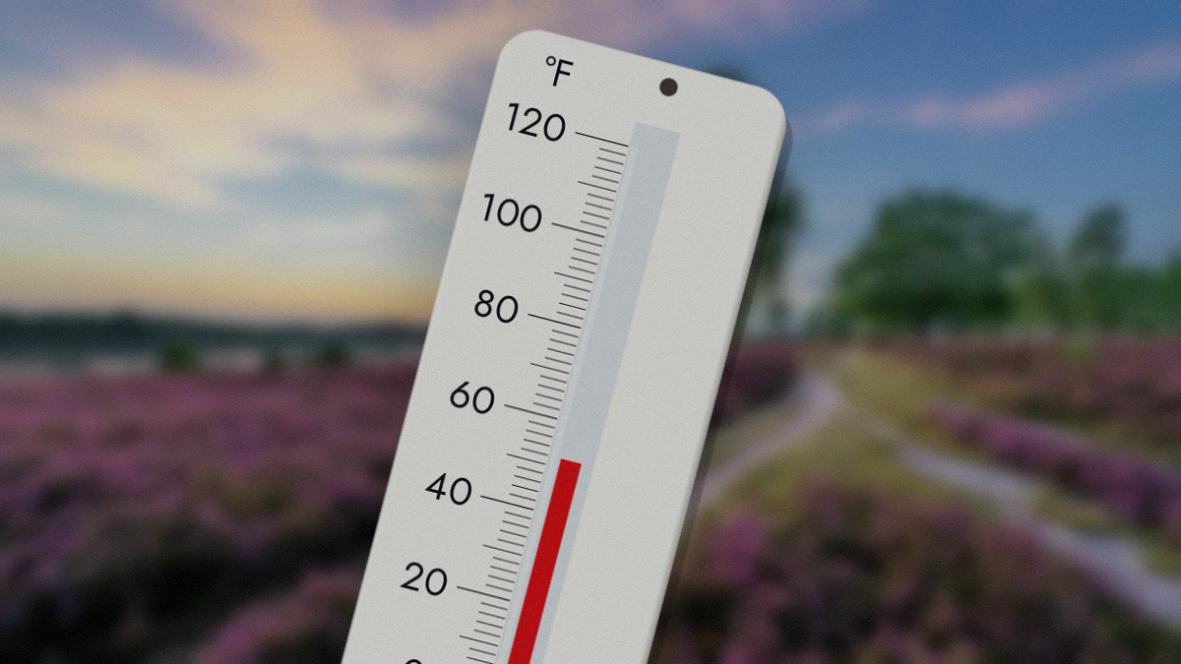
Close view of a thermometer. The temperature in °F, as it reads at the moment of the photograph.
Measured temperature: 52 °F
